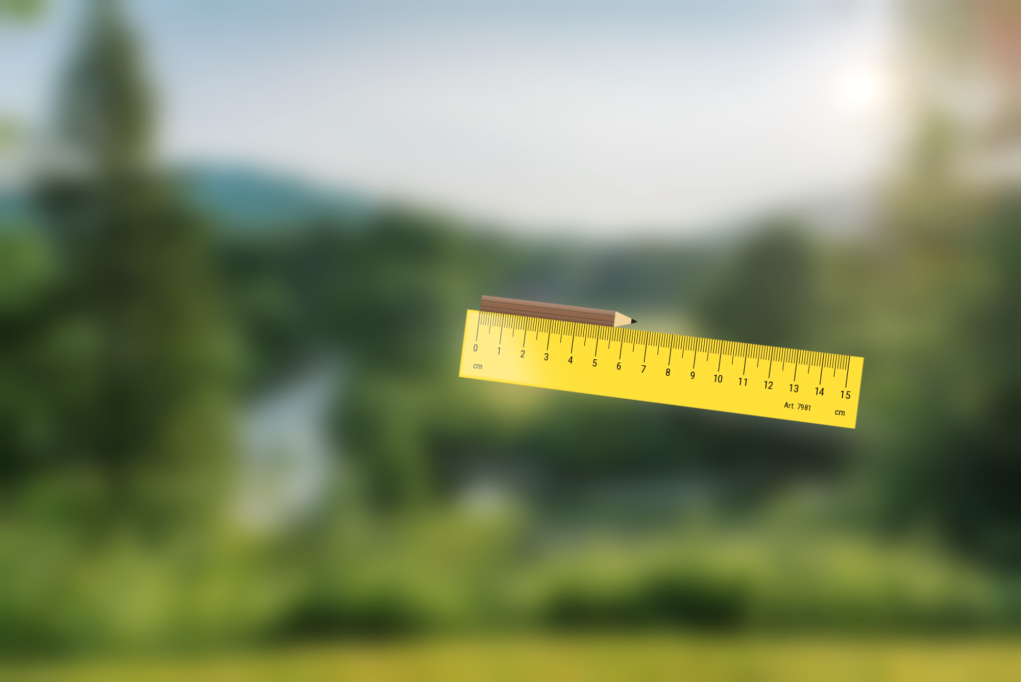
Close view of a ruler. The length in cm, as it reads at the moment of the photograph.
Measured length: 6.5 cm
